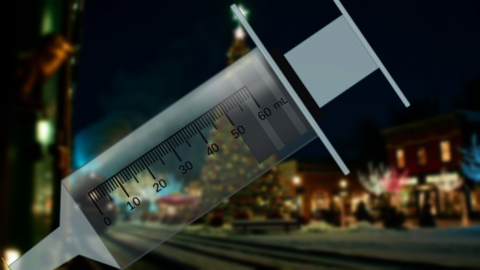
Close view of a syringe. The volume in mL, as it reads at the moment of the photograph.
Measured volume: 50 mL
